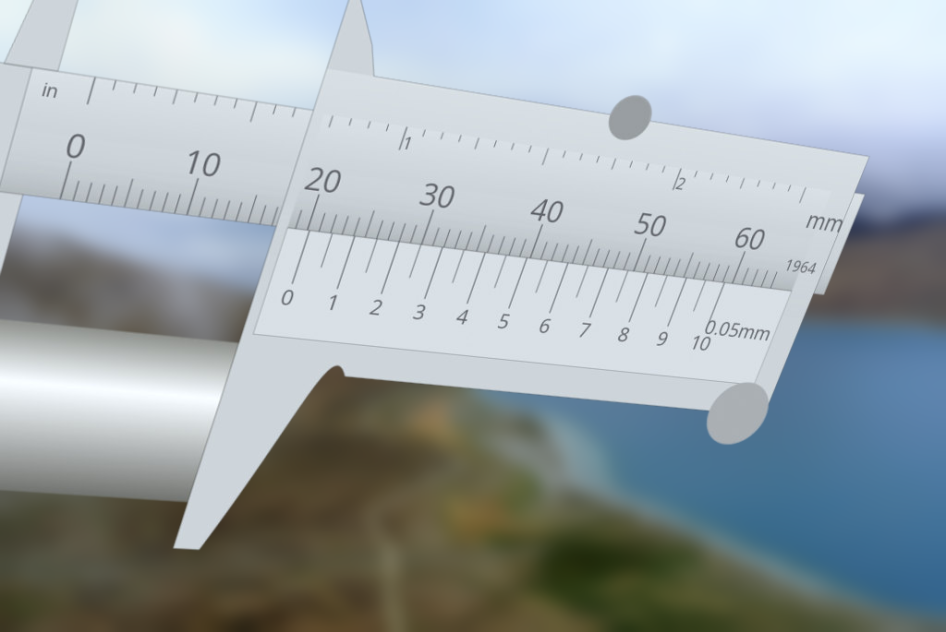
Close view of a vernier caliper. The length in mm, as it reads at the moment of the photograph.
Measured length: 20.2 mm
